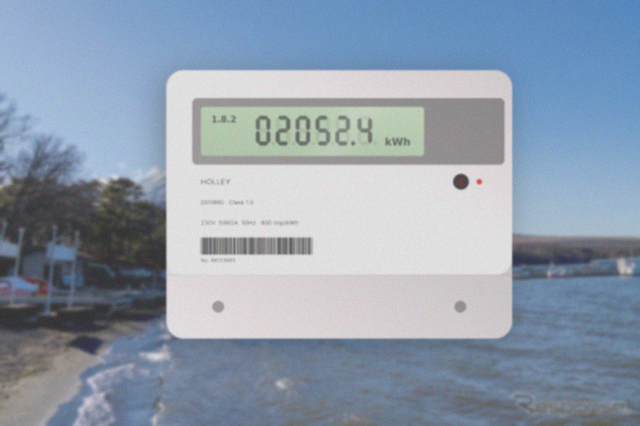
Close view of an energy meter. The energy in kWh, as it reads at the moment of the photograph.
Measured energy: 2052.4 kWh
